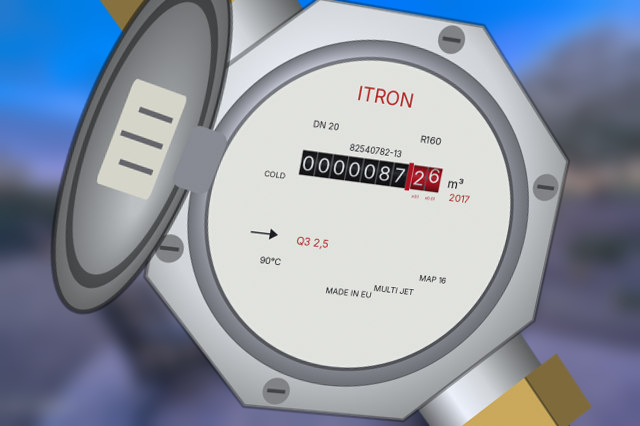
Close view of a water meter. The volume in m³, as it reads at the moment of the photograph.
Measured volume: 87.26 m³
